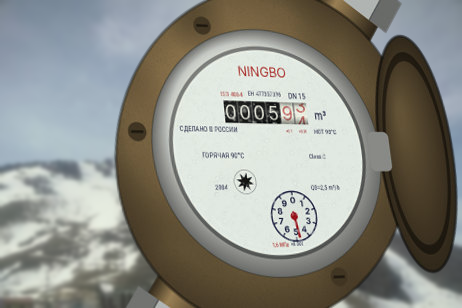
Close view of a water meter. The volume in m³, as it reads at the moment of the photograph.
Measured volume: 5.934 m³
